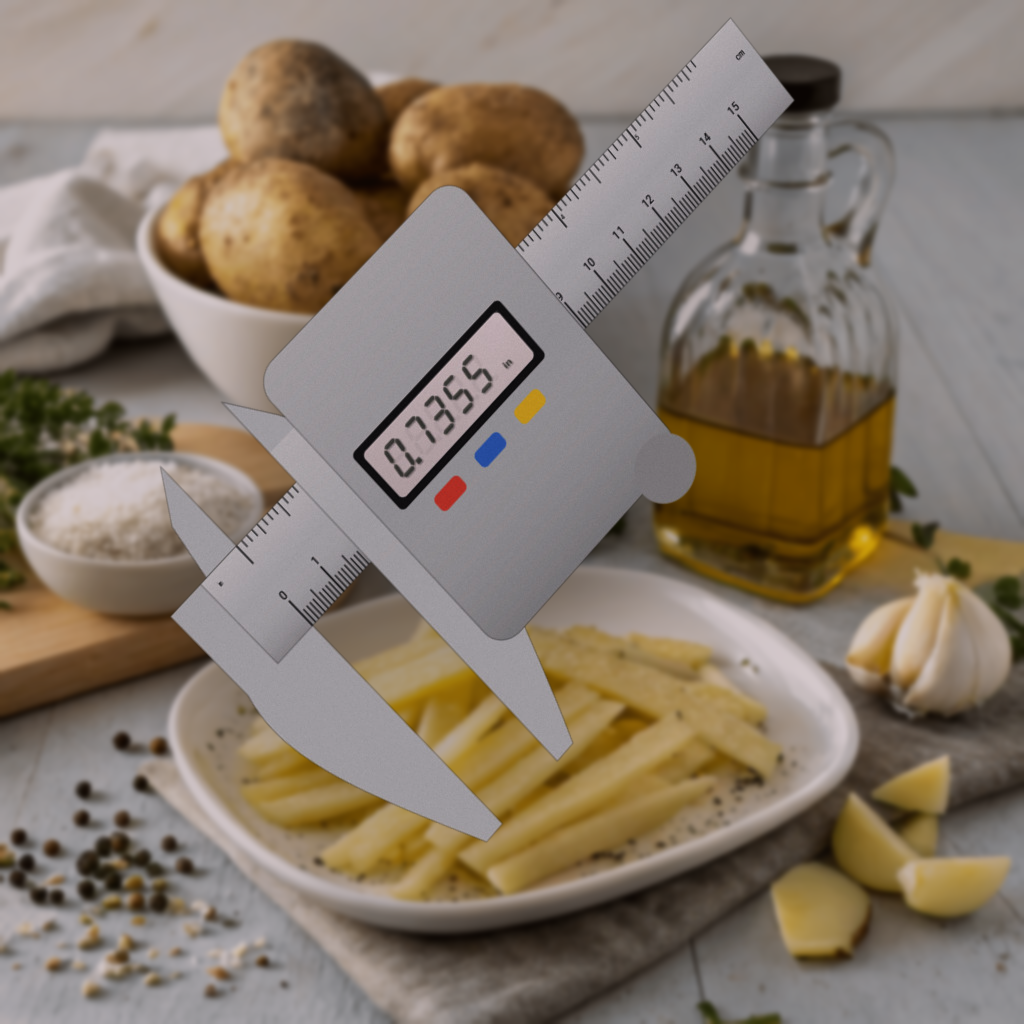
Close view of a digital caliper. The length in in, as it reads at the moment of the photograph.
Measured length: 0.7355 in
